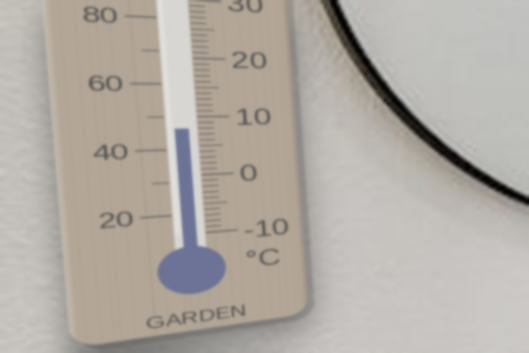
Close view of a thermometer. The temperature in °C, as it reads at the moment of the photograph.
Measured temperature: 8 °C
